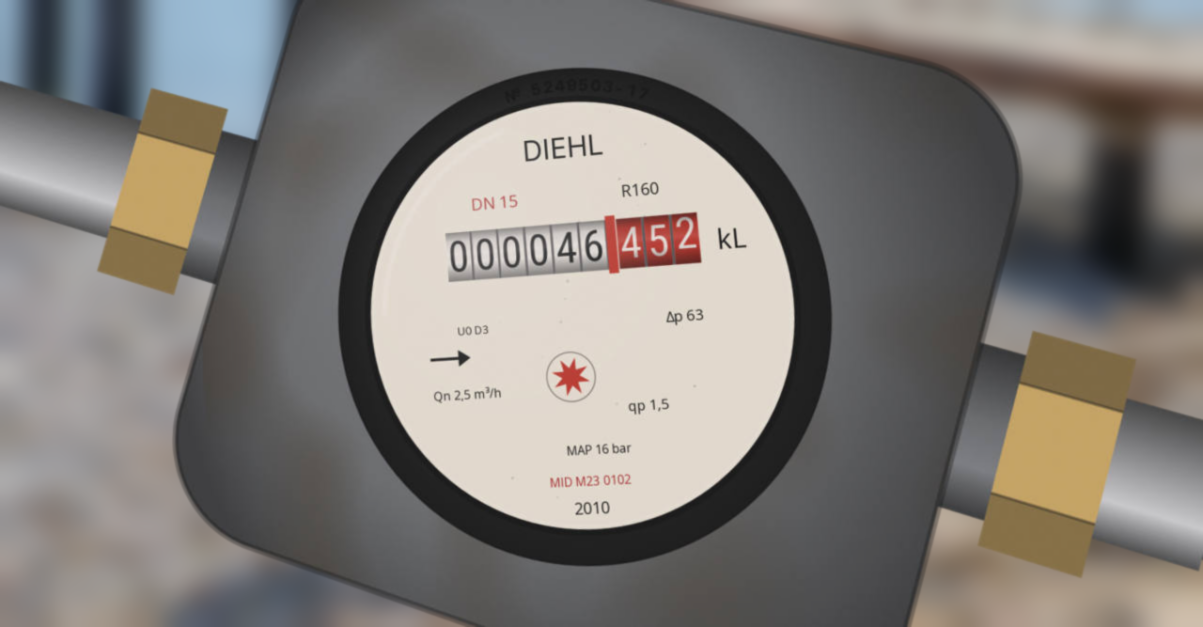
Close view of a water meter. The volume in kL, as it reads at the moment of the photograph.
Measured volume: 46.452 kL
